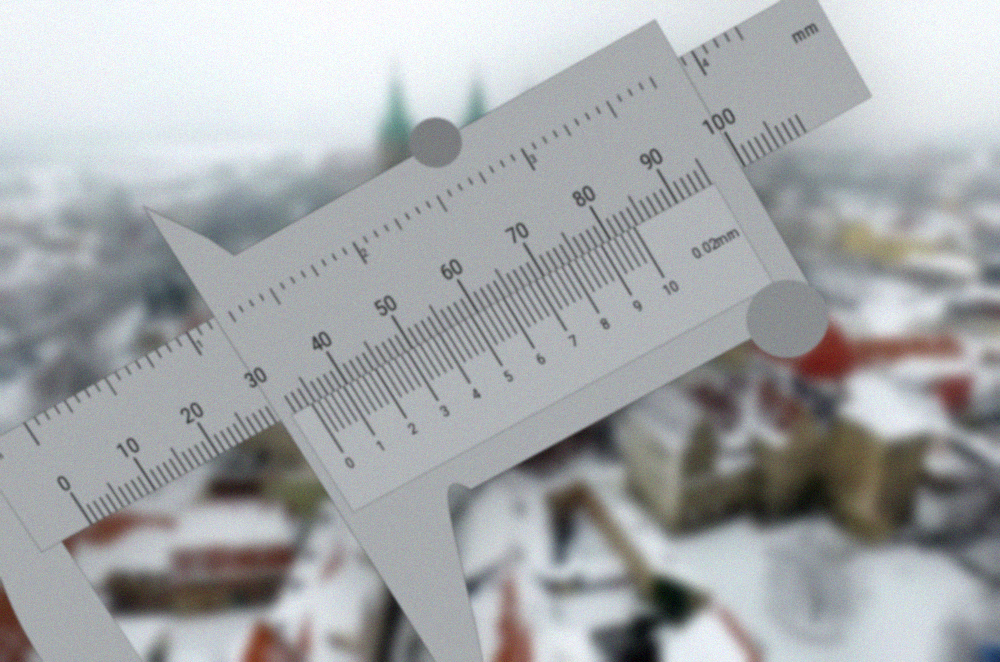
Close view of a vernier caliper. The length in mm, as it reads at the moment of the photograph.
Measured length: 34.5 mm
